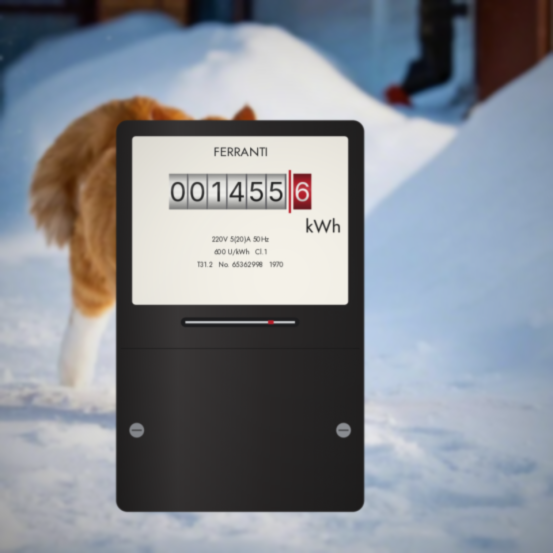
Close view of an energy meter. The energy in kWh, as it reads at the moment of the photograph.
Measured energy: 1455.6 kWh
